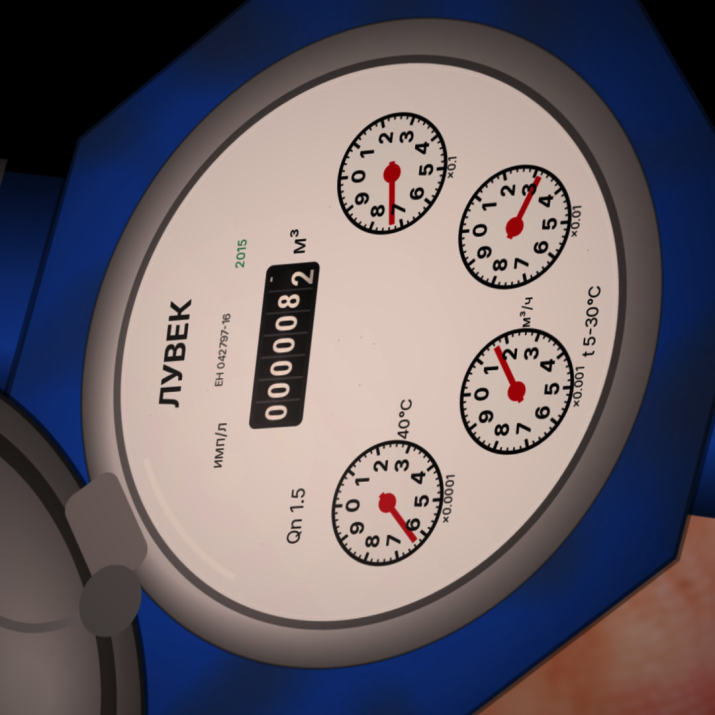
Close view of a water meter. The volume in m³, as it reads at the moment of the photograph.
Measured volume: 81.7316 m³
